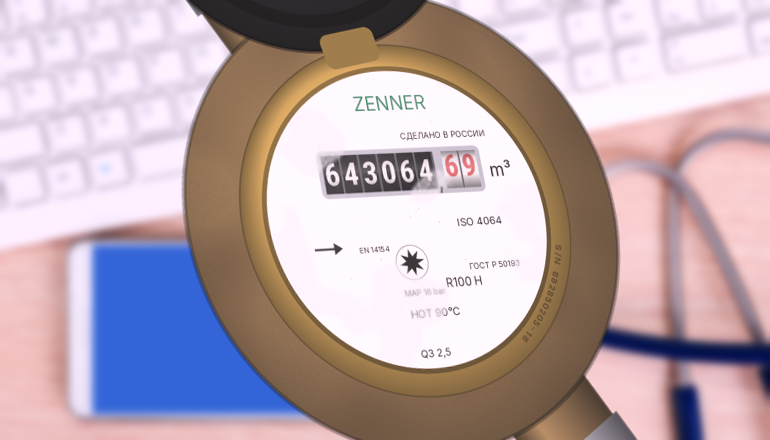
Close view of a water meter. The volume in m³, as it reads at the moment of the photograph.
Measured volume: 643064.69 m³
